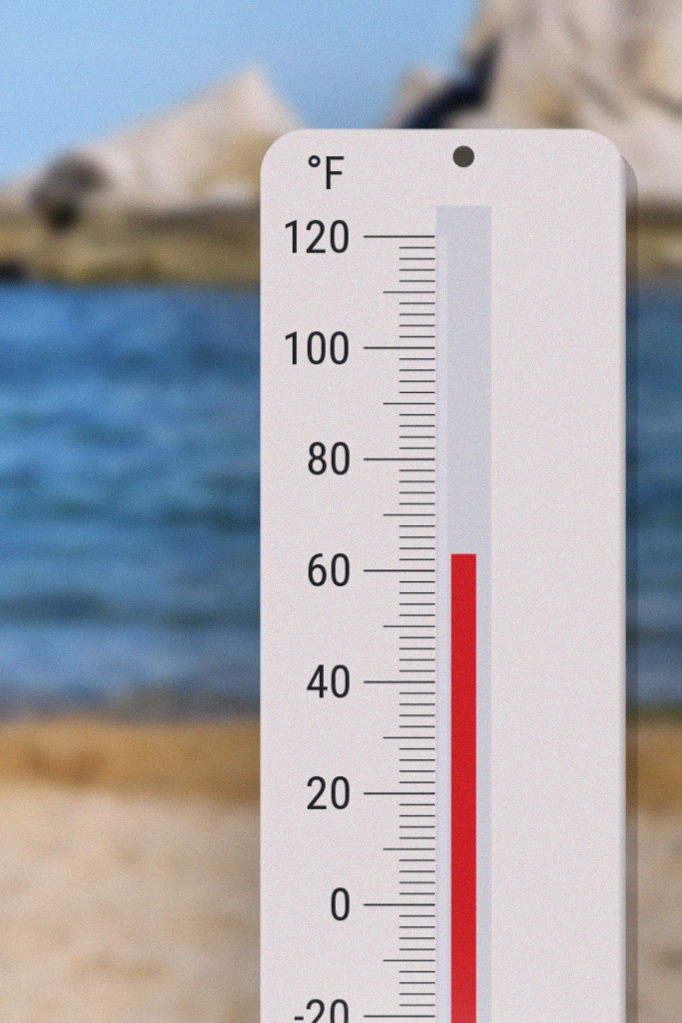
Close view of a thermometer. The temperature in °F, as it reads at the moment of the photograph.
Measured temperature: 63 °F
